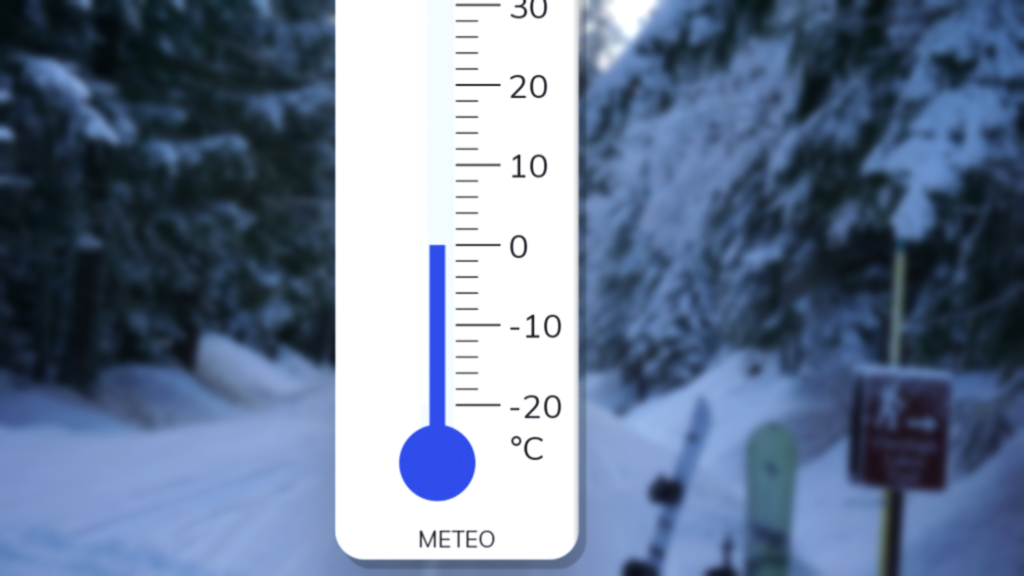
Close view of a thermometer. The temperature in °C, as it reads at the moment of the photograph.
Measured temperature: 0 °C
